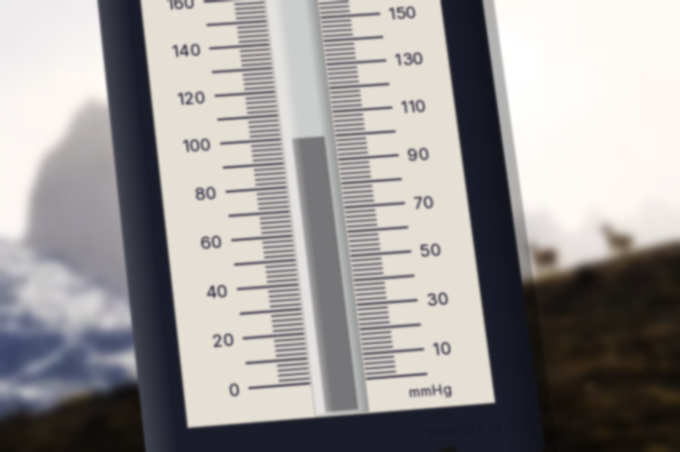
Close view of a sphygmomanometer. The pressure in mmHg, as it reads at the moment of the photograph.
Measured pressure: 100 mmHg
